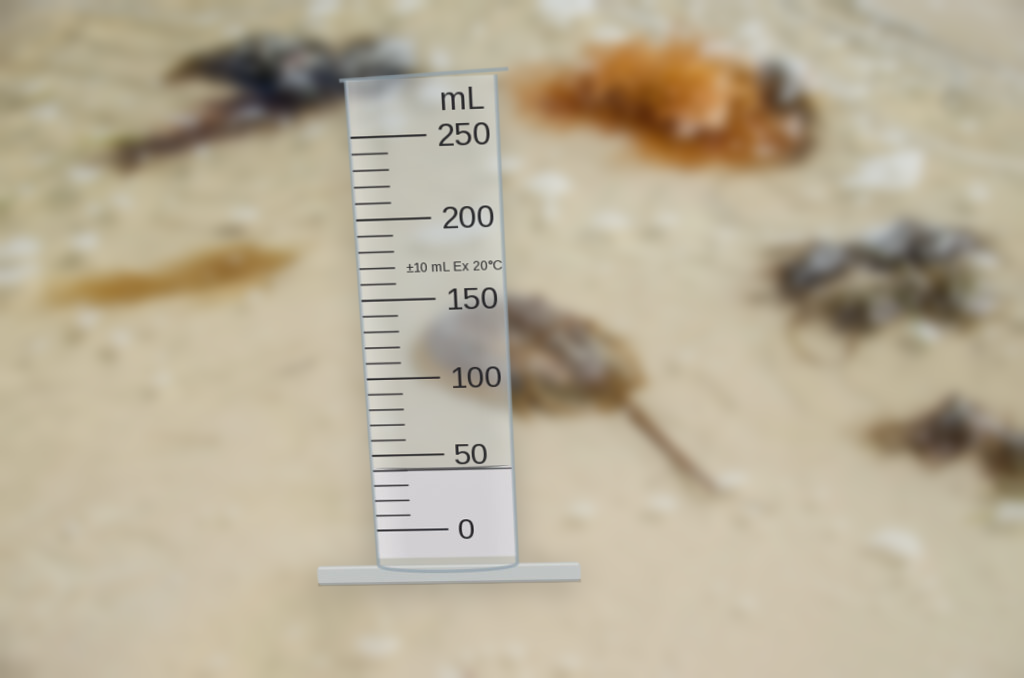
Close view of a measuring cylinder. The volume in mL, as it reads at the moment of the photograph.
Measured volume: 40 mL
